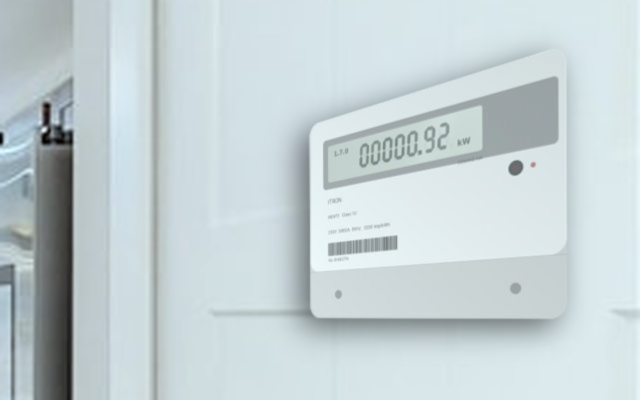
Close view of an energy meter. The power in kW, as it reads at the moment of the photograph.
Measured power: 0.92 kW
